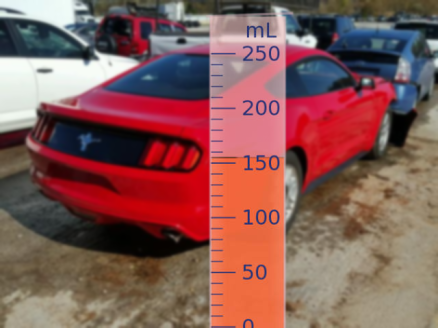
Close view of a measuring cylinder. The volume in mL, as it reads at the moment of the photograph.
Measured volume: 155 mL
